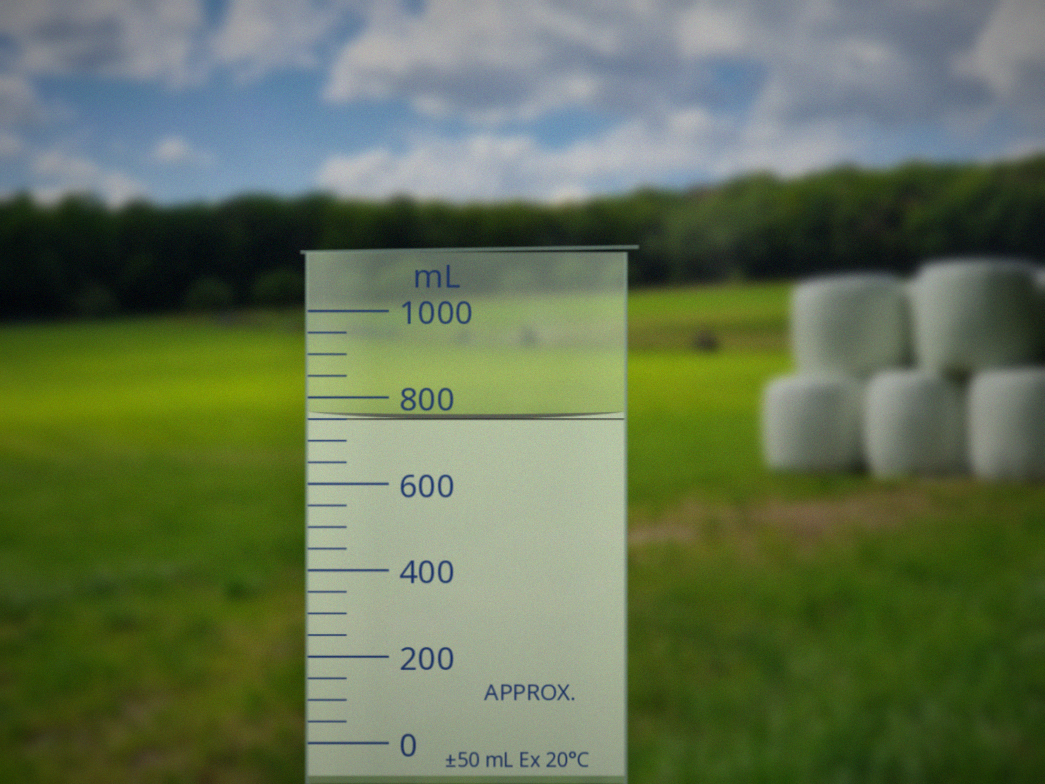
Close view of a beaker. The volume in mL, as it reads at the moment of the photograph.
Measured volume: 750 mL
